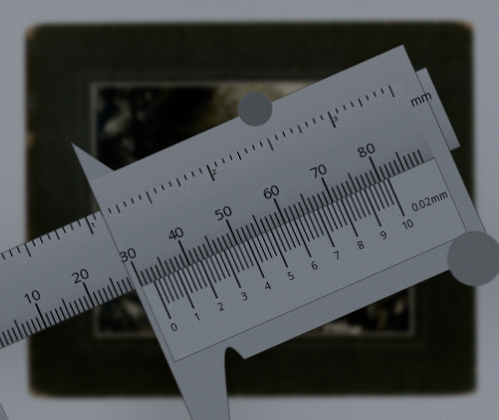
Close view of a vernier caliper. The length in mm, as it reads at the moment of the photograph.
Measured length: 32.5 mm
